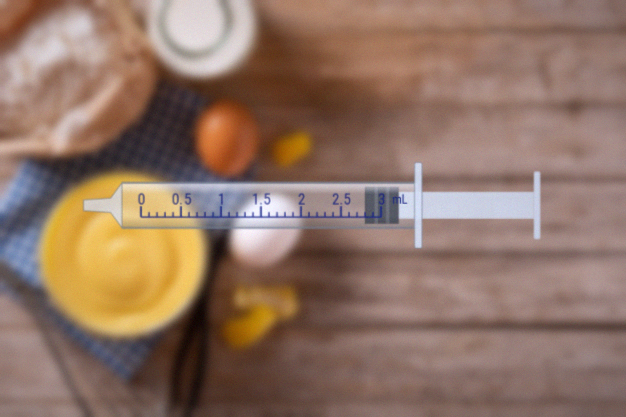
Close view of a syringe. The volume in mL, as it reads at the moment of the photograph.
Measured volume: 2.8 mL
